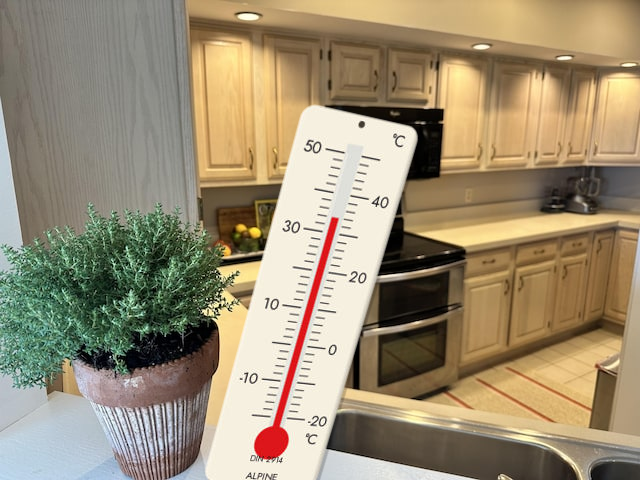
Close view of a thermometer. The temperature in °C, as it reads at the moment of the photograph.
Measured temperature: 34 °C
